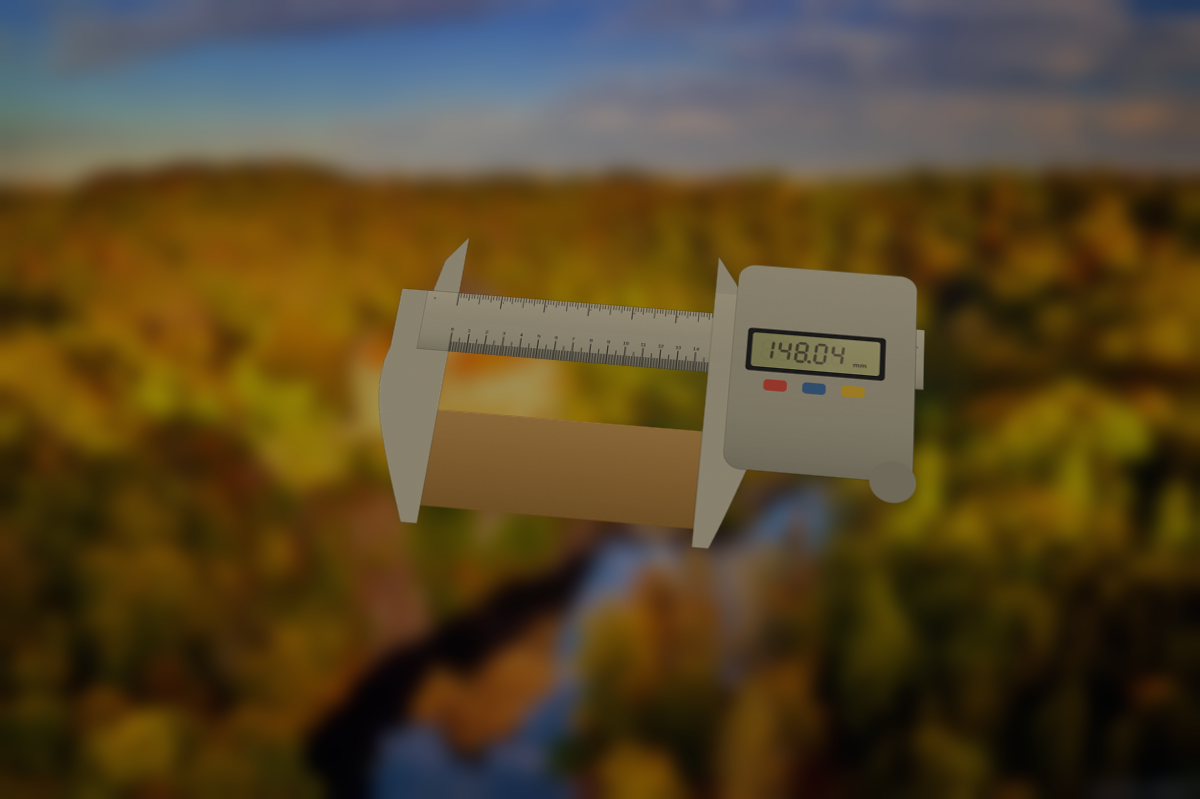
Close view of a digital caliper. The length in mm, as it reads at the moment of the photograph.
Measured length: 148.04 mm
